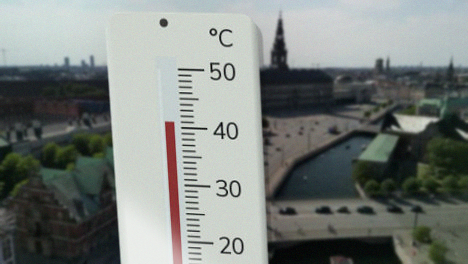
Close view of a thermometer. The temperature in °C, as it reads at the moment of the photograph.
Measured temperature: 41 °C
